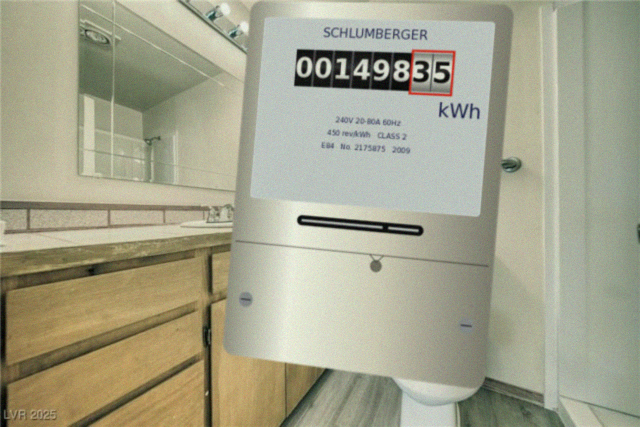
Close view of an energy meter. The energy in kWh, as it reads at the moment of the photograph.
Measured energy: 1498.35 kWh
